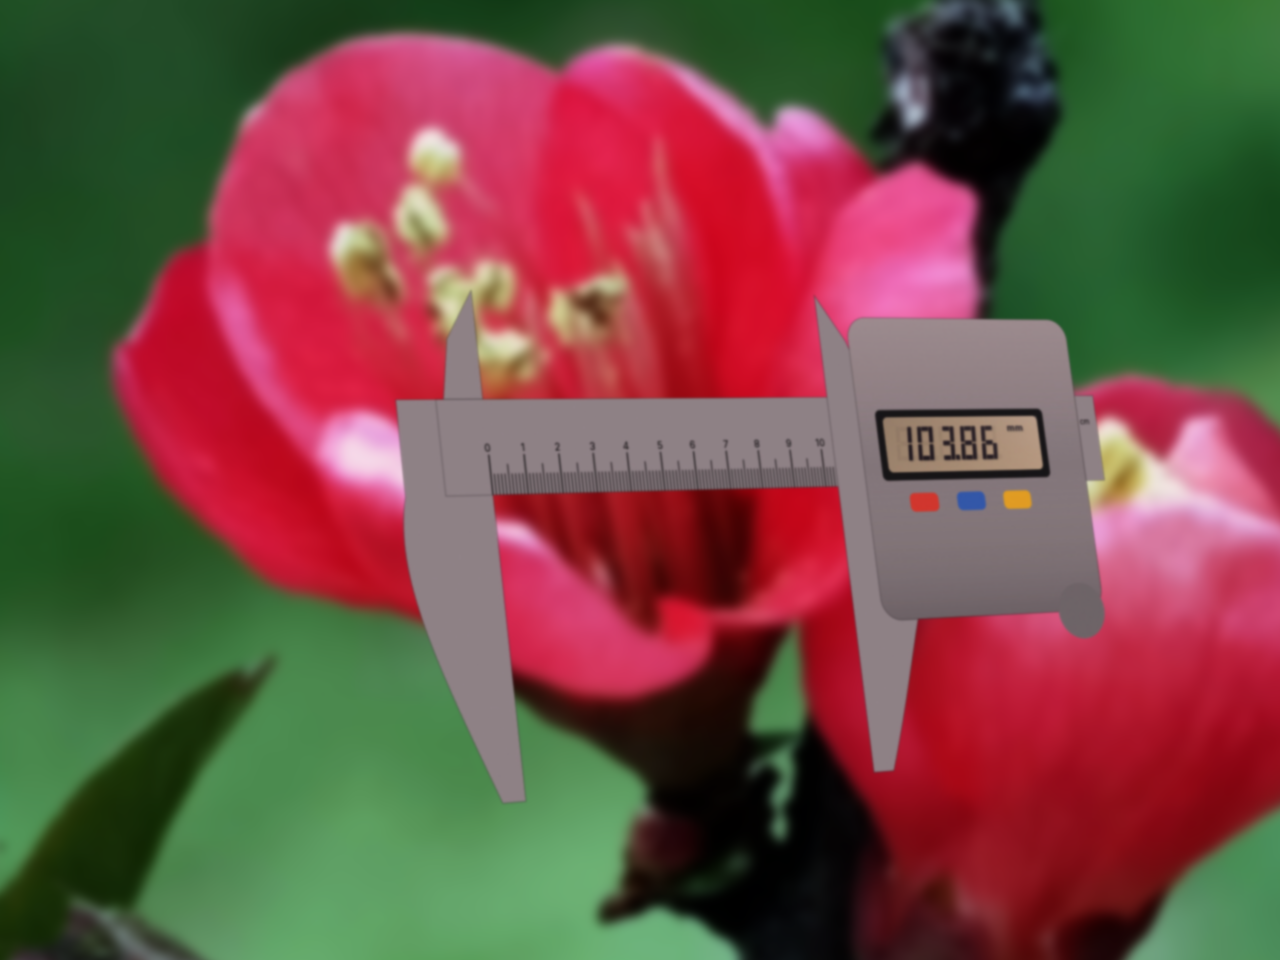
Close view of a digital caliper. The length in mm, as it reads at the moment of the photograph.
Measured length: 103.86 mm
